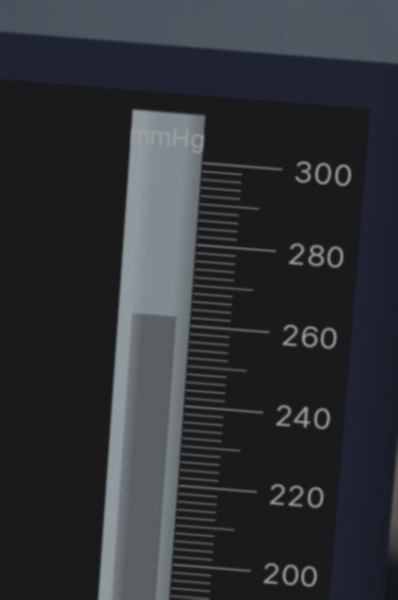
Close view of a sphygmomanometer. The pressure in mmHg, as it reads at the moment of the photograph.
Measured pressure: 262 mmHg
